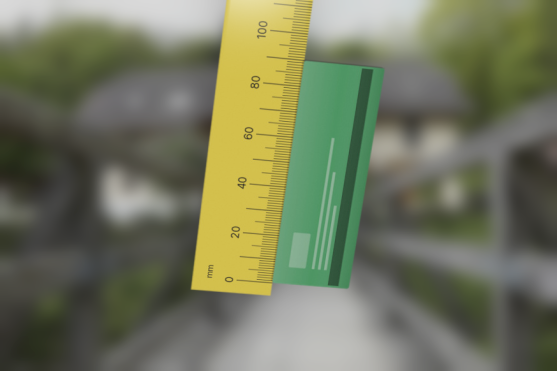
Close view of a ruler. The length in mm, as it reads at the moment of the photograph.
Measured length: 90 mm
